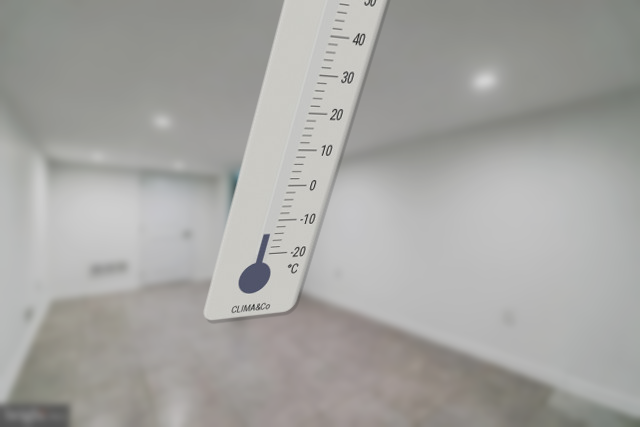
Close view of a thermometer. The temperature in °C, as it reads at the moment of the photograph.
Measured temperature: -14 °C
